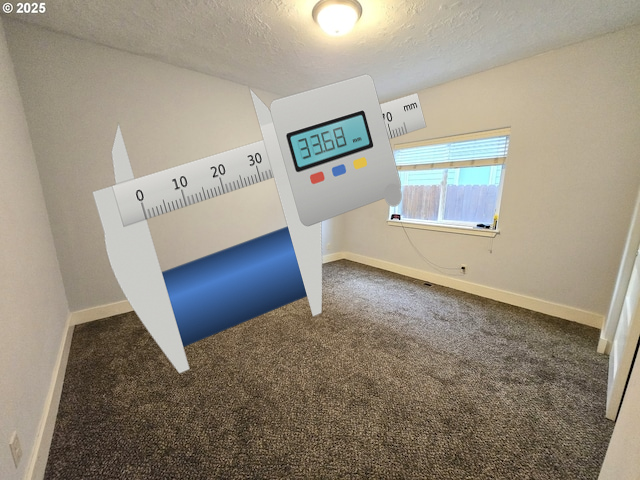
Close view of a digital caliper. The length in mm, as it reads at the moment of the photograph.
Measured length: 33.68 mm
